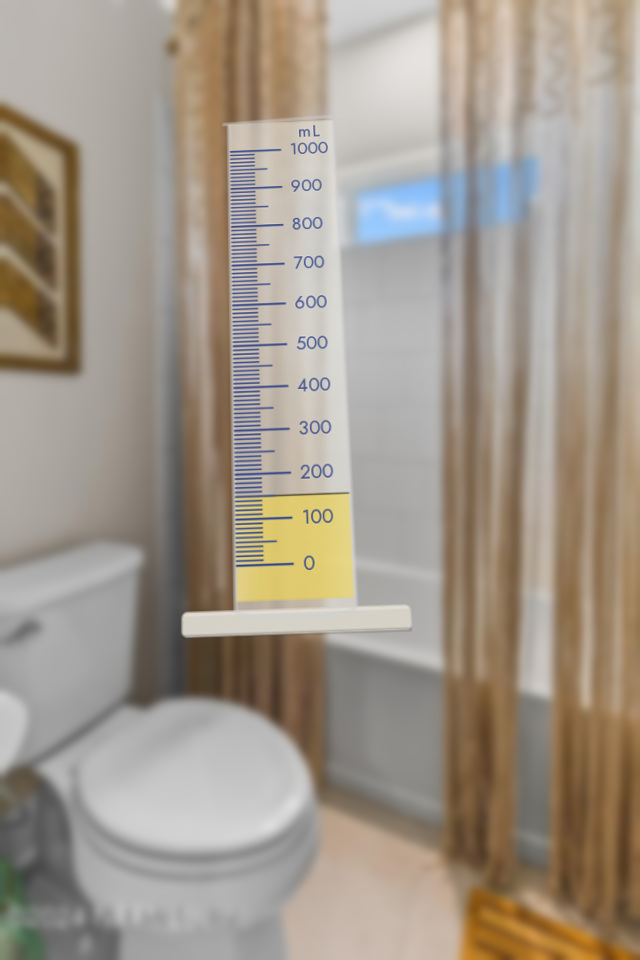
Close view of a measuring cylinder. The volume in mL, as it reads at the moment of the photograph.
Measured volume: 150 mL
